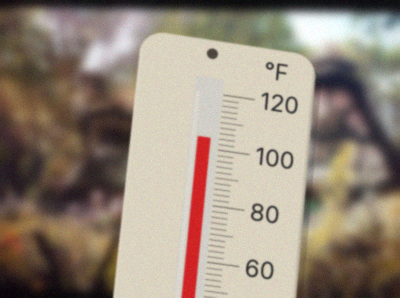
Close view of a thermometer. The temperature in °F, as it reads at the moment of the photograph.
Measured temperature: 104 °F
